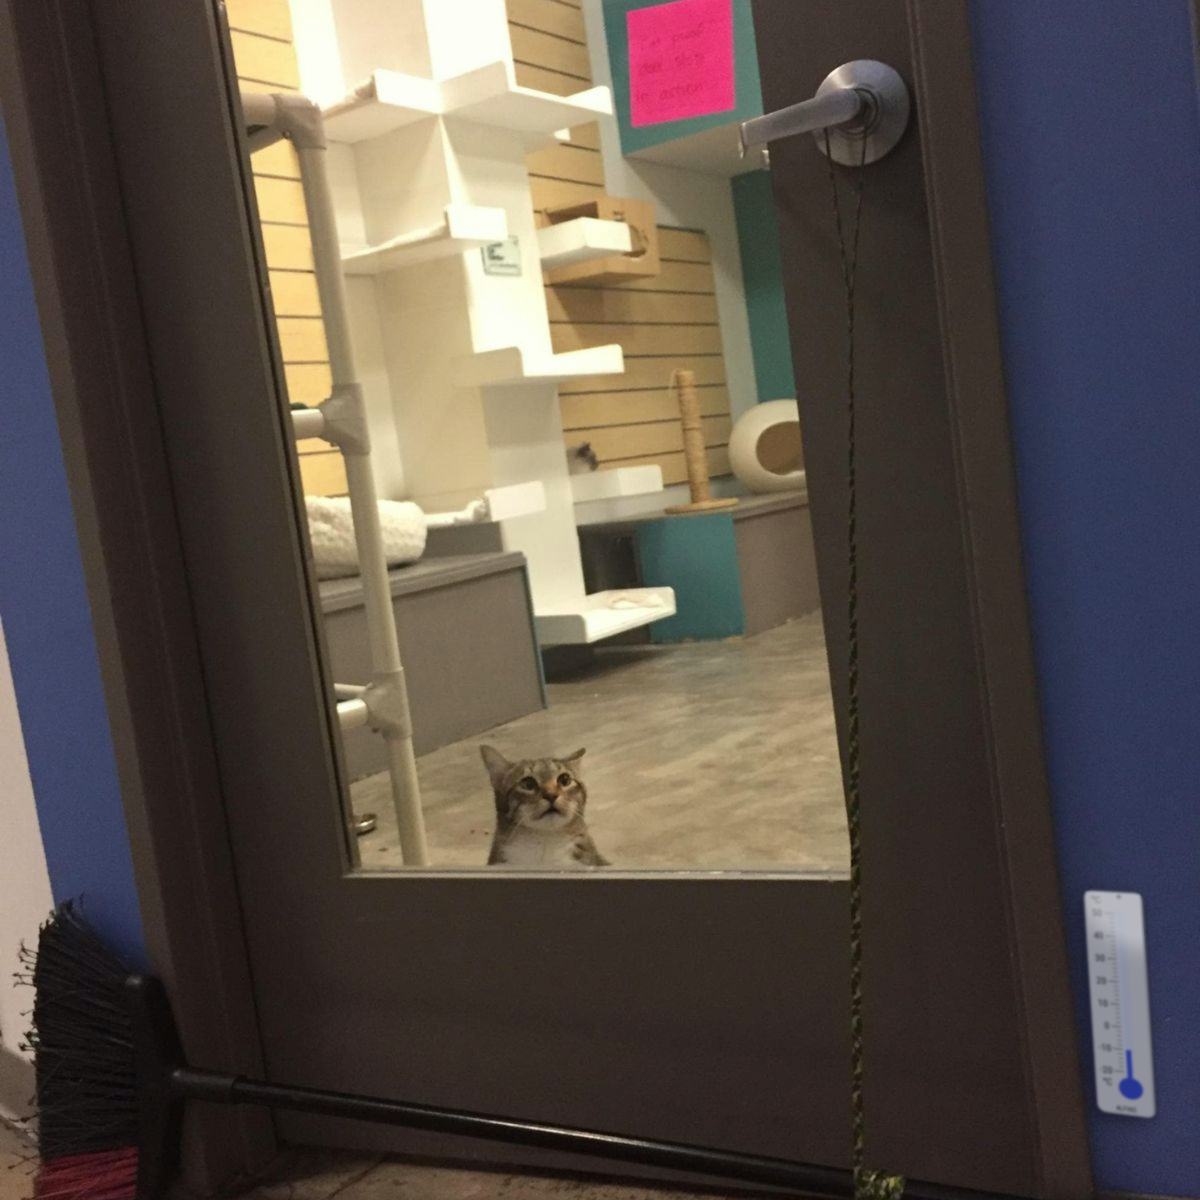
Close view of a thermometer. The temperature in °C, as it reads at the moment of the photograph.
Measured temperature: -10 °C
